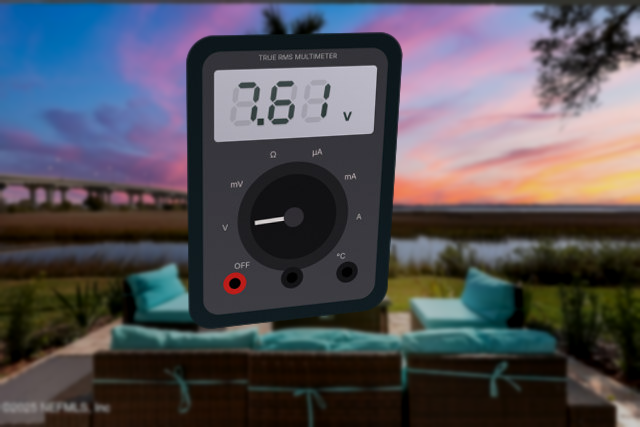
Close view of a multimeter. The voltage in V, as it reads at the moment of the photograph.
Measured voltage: 7.61 V
